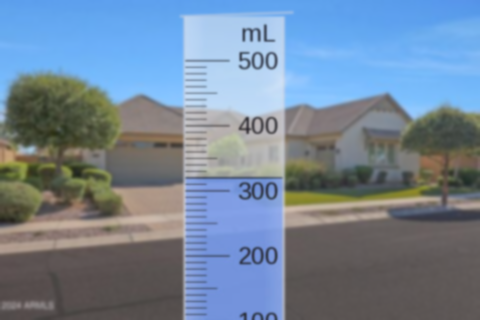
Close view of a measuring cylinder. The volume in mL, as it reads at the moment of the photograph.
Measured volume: 320 mL
